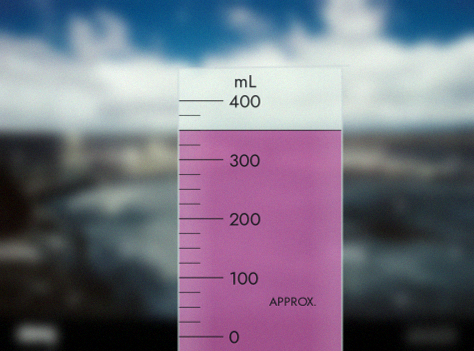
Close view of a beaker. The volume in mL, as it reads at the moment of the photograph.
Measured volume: 350 mL
